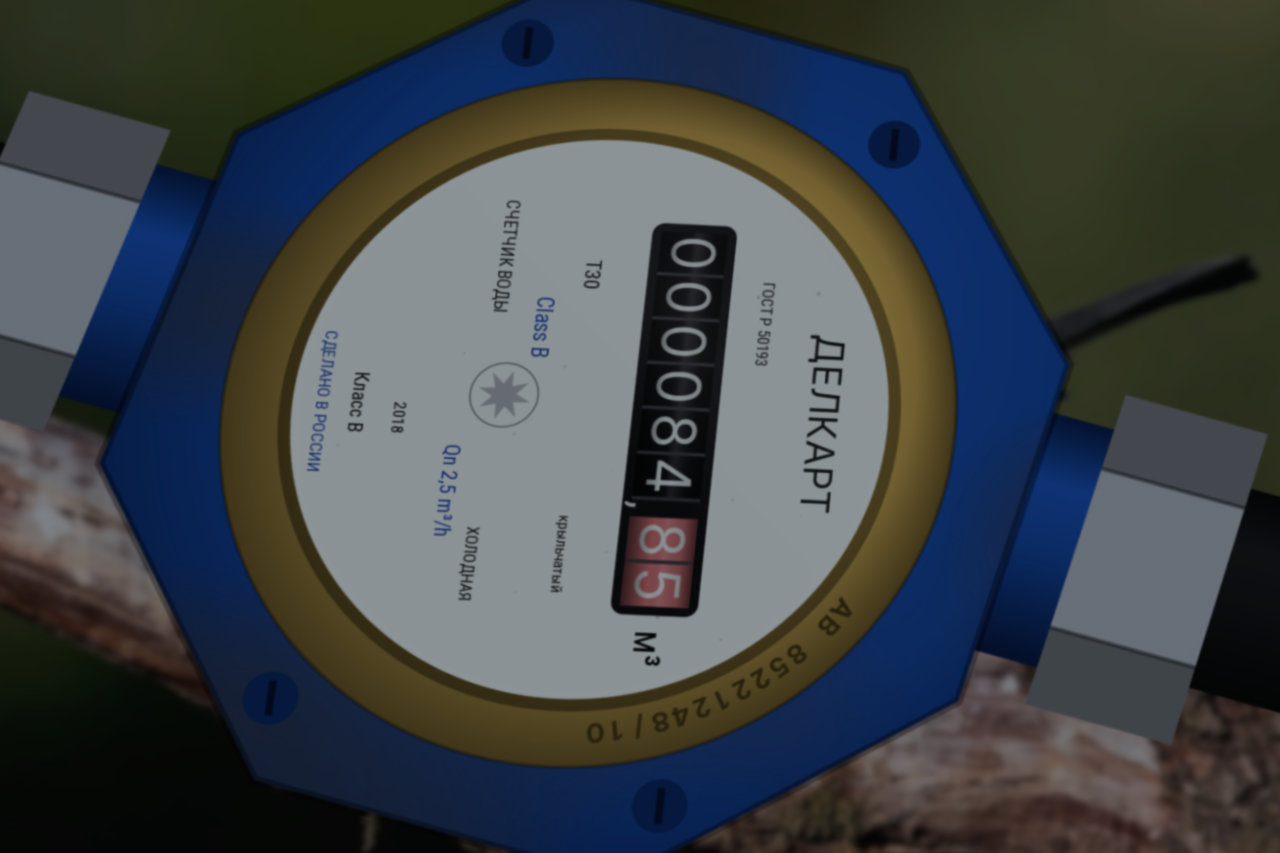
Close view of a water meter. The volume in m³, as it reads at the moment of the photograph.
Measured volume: 84.85 m³
